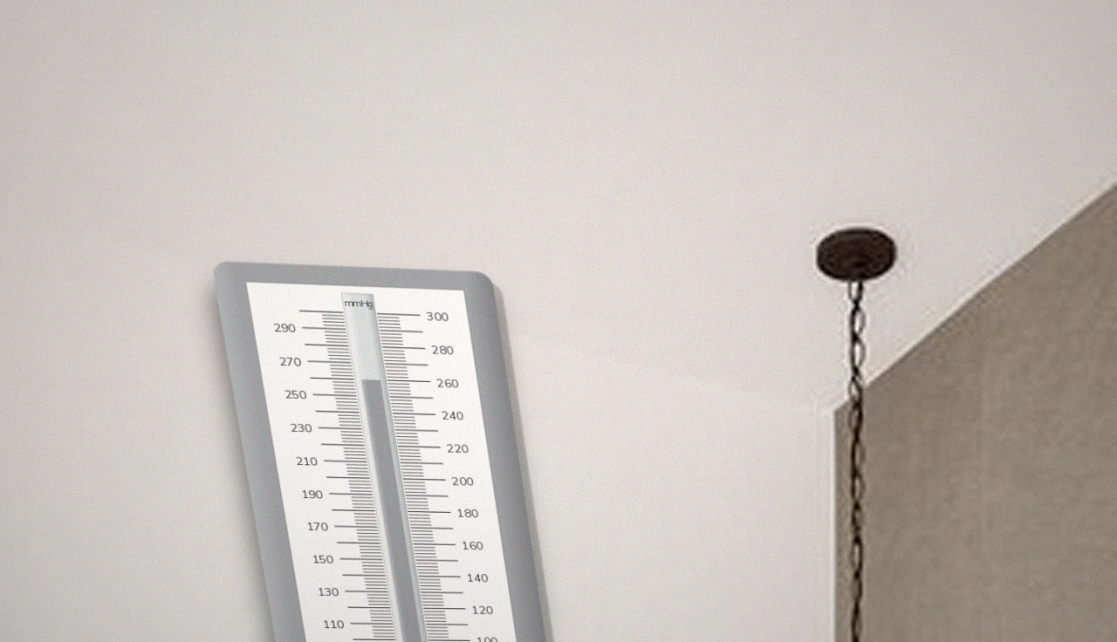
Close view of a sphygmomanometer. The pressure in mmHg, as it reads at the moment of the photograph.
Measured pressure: 260 mmHg
